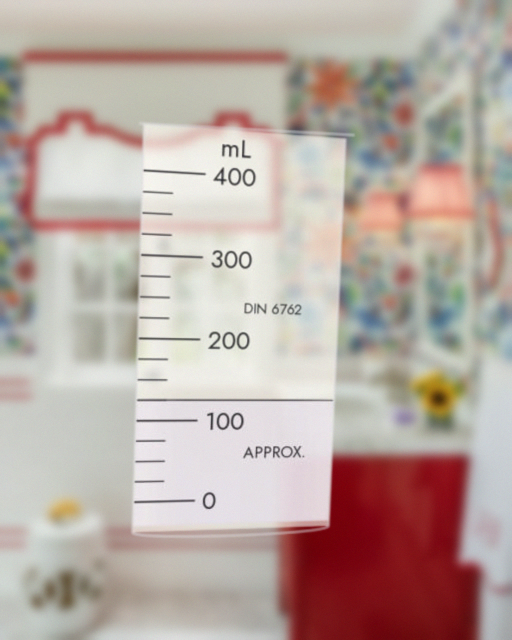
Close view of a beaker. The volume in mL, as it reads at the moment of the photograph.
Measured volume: 125 mL
